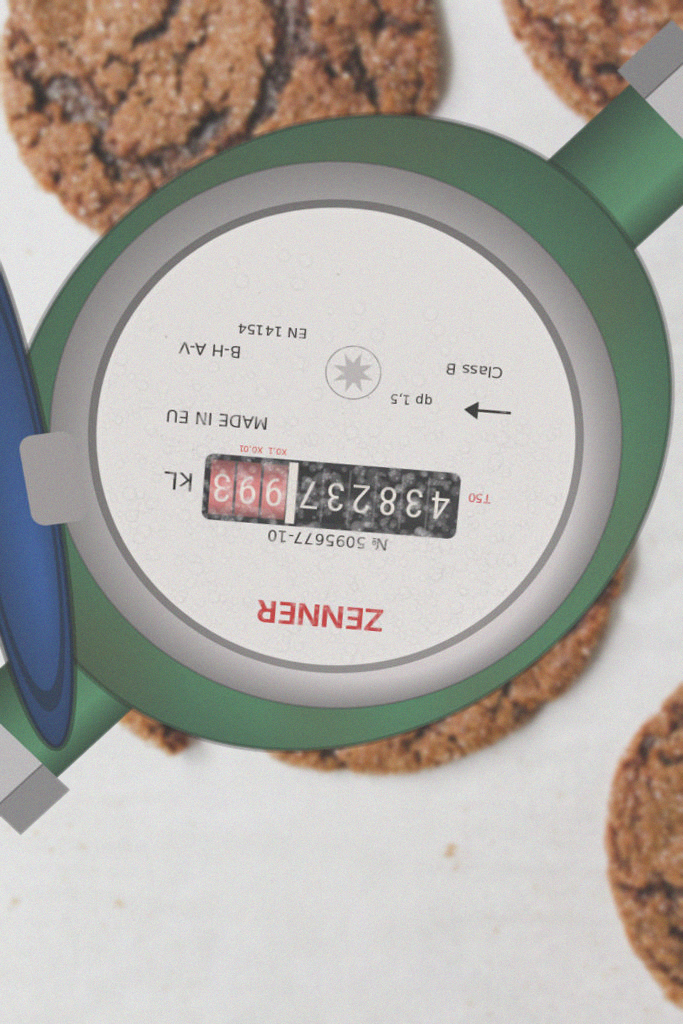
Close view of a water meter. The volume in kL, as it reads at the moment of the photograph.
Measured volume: 438237.993 kL
